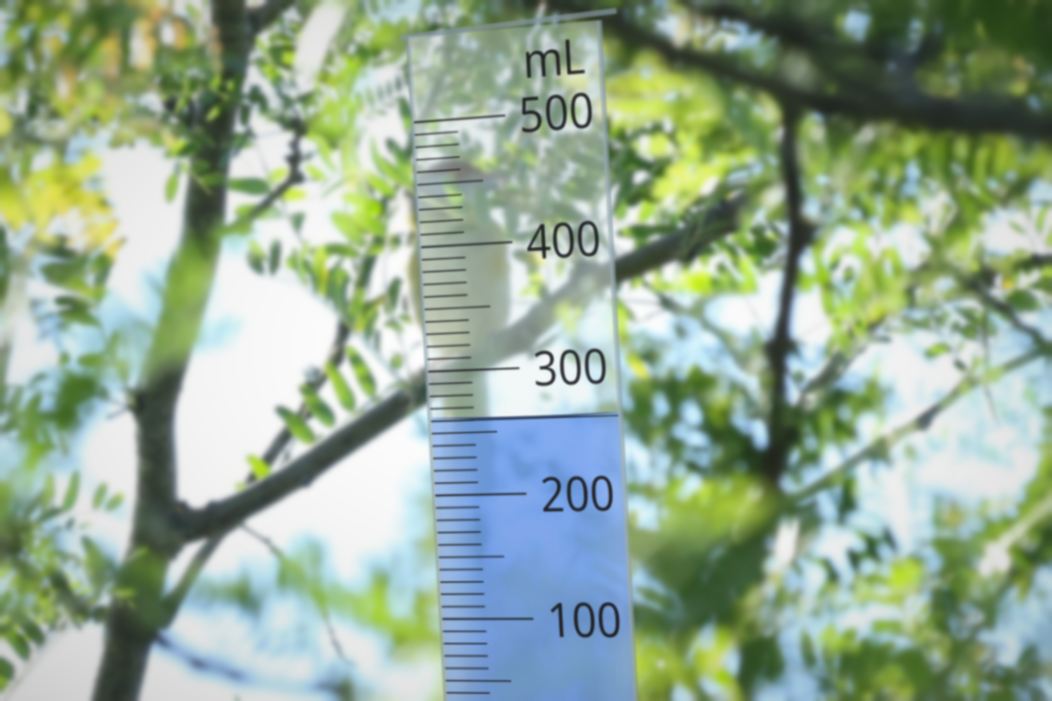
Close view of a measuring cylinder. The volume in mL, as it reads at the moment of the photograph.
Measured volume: 260 mL
